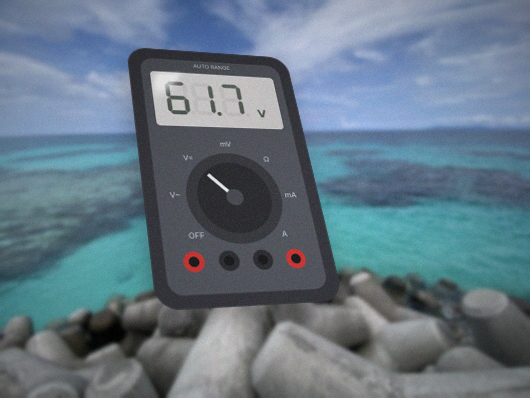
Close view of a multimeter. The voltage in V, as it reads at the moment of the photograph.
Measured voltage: 61.7 V
